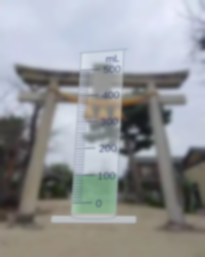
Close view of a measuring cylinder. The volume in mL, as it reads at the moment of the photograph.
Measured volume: 100 mL
